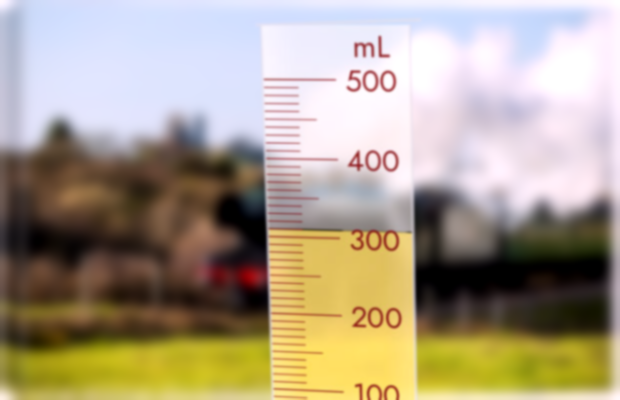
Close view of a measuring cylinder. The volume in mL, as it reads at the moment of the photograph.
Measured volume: 310 mL
